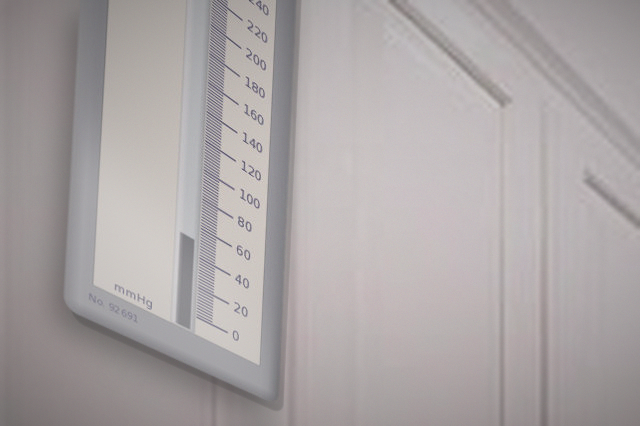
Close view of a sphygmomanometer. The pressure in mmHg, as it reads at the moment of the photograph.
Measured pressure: 50 mmHg
